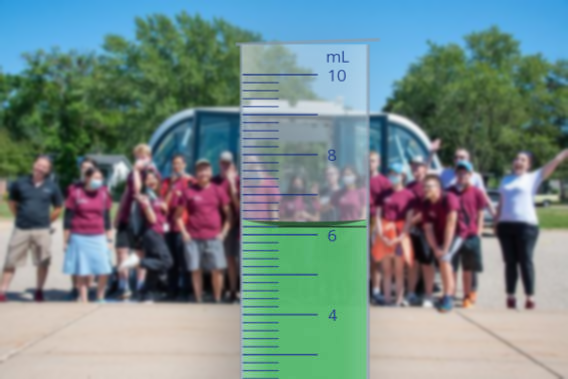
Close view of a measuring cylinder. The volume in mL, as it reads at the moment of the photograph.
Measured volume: 6.2 mL
